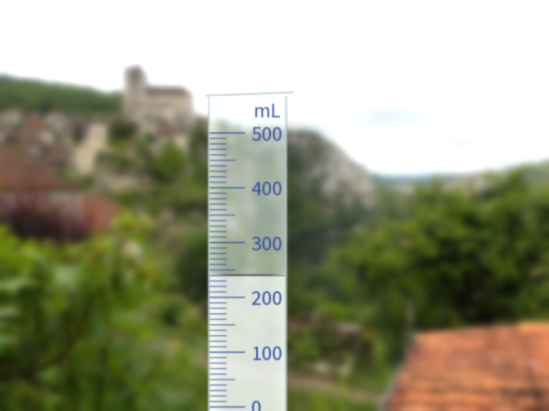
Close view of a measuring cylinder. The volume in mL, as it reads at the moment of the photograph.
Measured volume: 240 mL
